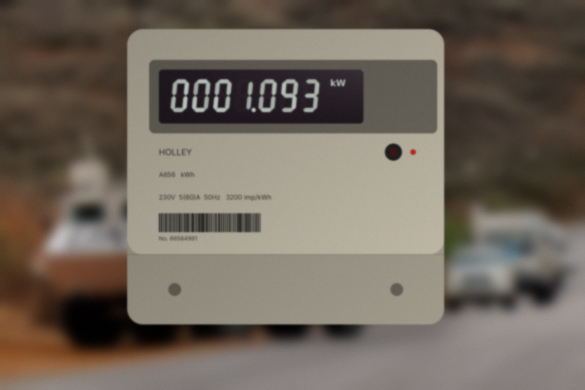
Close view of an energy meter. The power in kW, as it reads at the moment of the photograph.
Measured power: 1.093 kW
